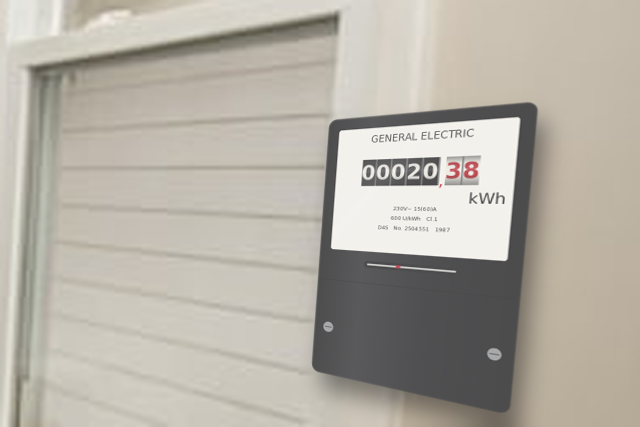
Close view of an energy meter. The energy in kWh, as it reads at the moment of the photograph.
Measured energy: 20.38 kWh
